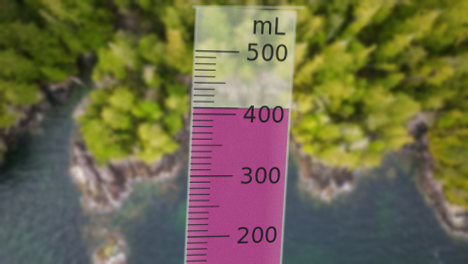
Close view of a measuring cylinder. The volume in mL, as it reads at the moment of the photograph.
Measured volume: 410 mL
